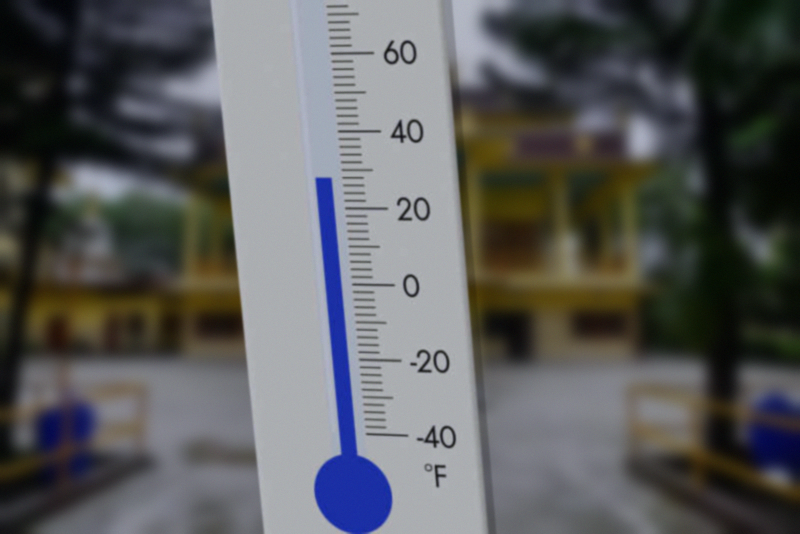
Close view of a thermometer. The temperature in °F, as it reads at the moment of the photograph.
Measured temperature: 28 °F
